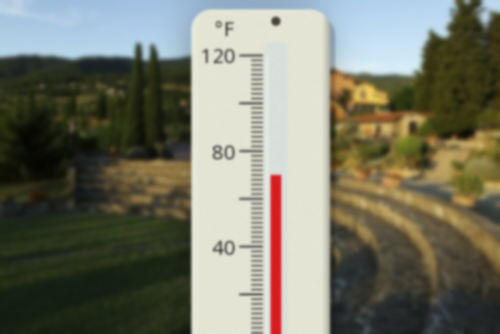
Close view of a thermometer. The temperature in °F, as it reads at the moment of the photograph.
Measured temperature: 70 °F
